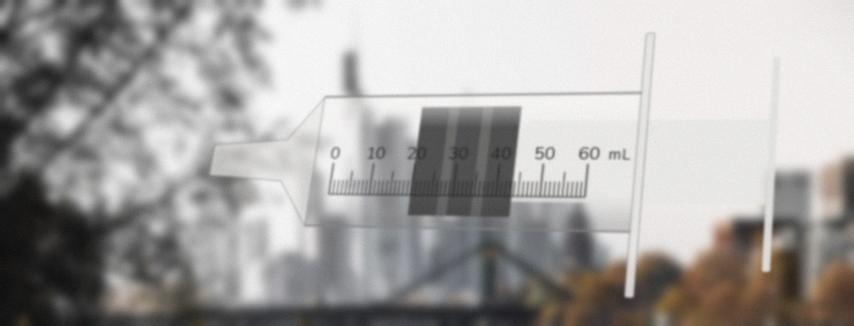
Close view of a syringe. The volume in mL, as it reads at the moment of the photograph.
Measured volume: 20 mL
